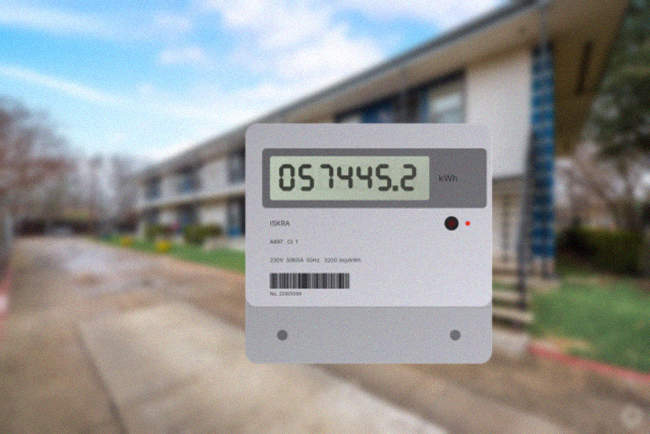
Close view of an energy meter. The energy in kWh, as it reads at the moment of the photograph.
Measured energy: 57445.2 kWh
